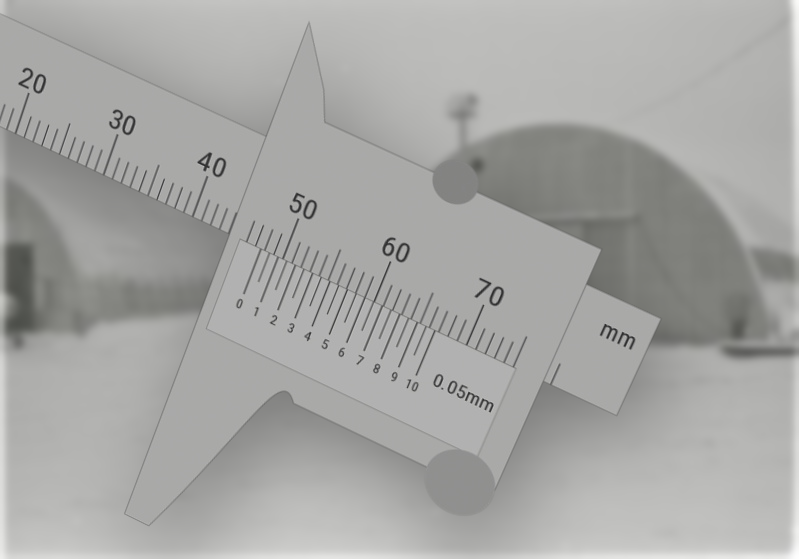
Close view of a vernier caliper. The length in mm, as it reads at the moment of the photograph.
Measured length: 47.6 mm
